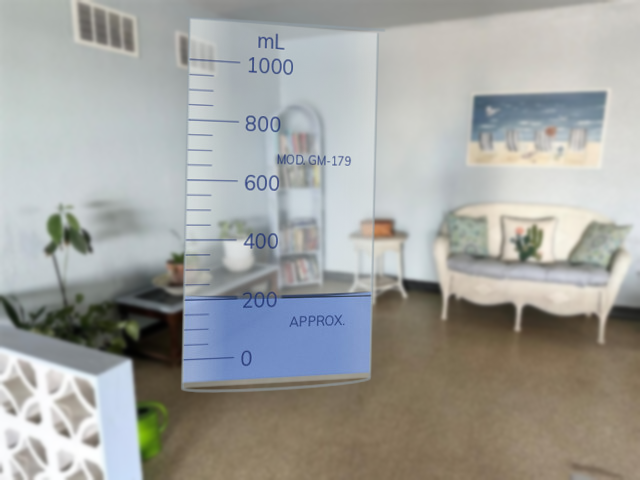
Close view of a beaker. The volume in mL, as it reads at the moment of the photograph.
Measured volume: 200 mL
